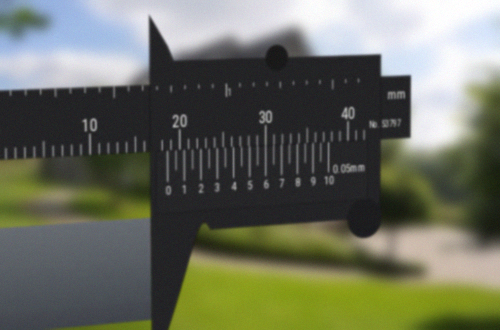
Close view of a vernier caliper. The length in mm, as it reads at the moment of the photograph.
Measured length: 18.6 mm
